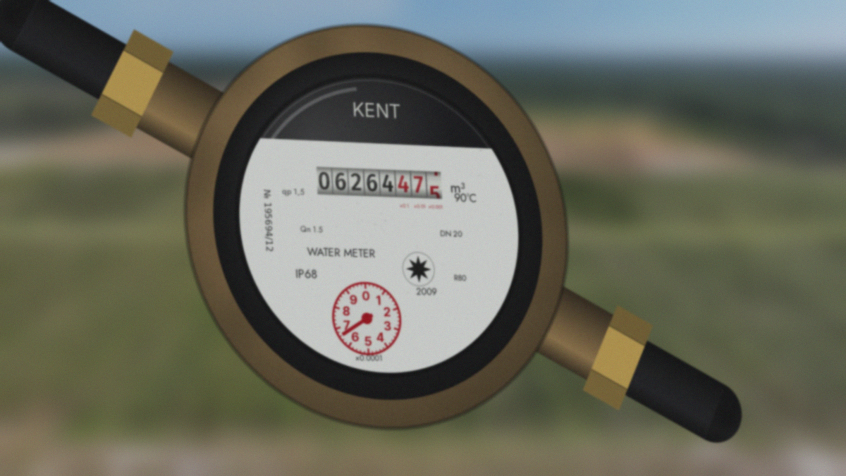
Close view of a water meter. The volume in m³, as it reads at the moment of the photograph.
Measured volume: 6264.4746 m³
